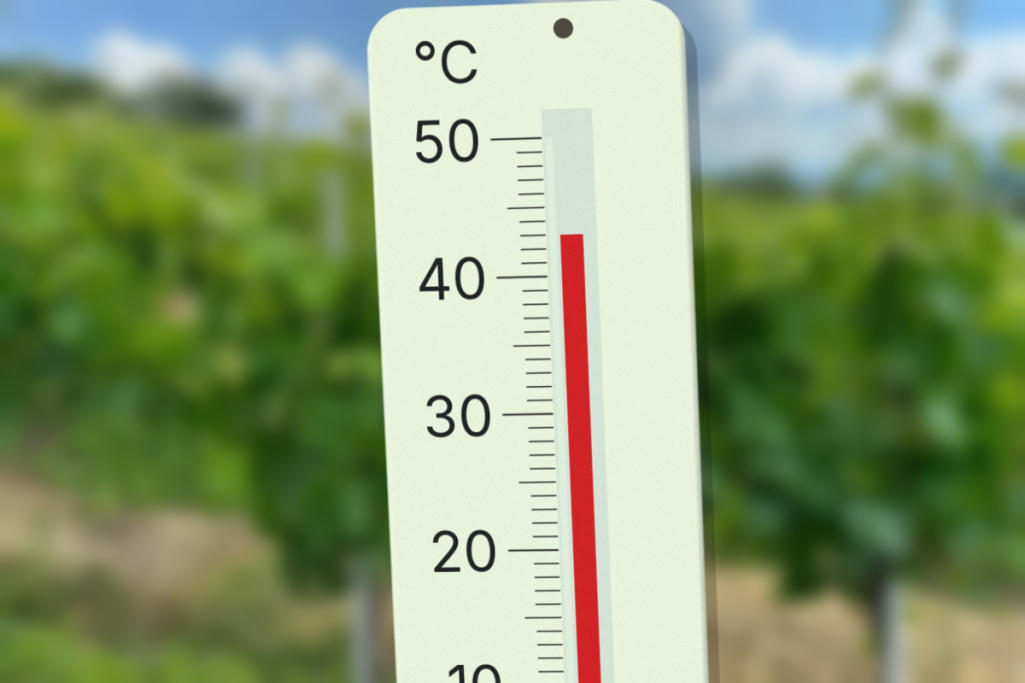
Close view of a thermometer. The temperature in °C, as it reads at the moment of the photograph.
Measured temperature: 43 °C
